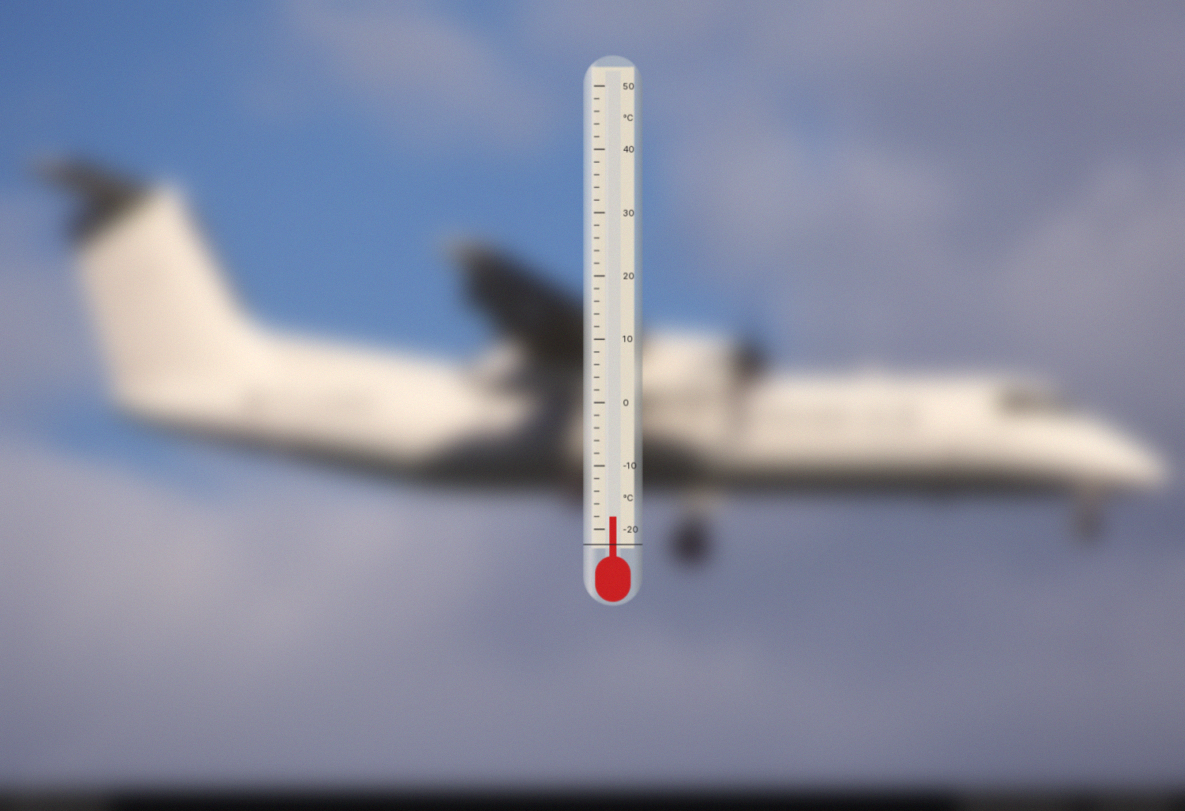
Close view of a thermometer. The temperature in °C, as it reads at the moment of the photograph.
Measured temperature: -18 °C
